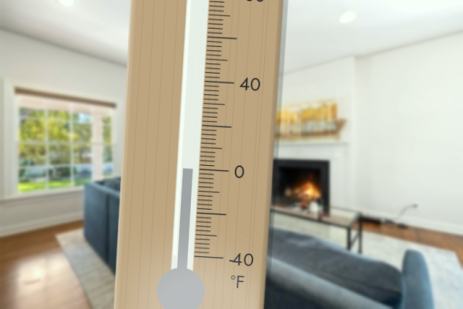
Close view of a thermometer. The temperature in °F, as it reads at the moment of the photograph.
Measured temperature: 0 °F
